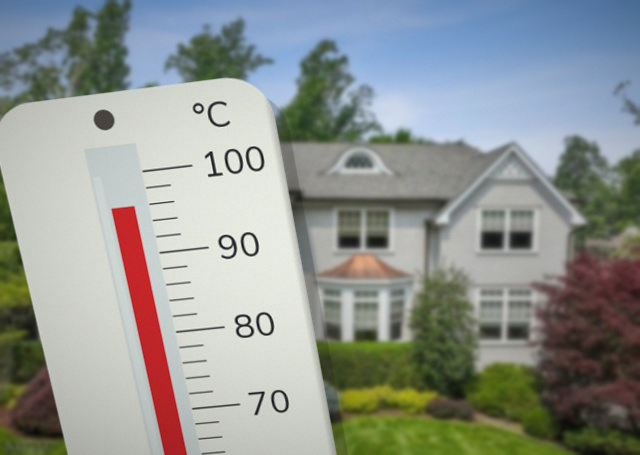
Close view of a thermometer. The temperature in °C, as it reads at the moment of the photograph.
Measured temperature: 96 °C
